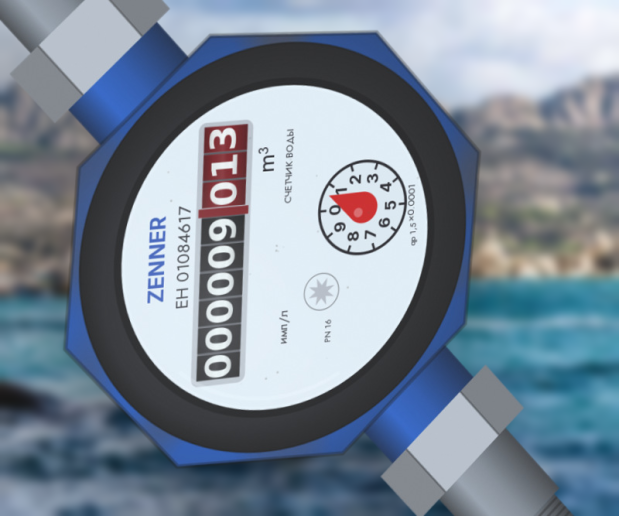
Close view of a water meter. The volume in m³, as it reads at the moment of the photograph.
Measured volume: 9.0130 m³
